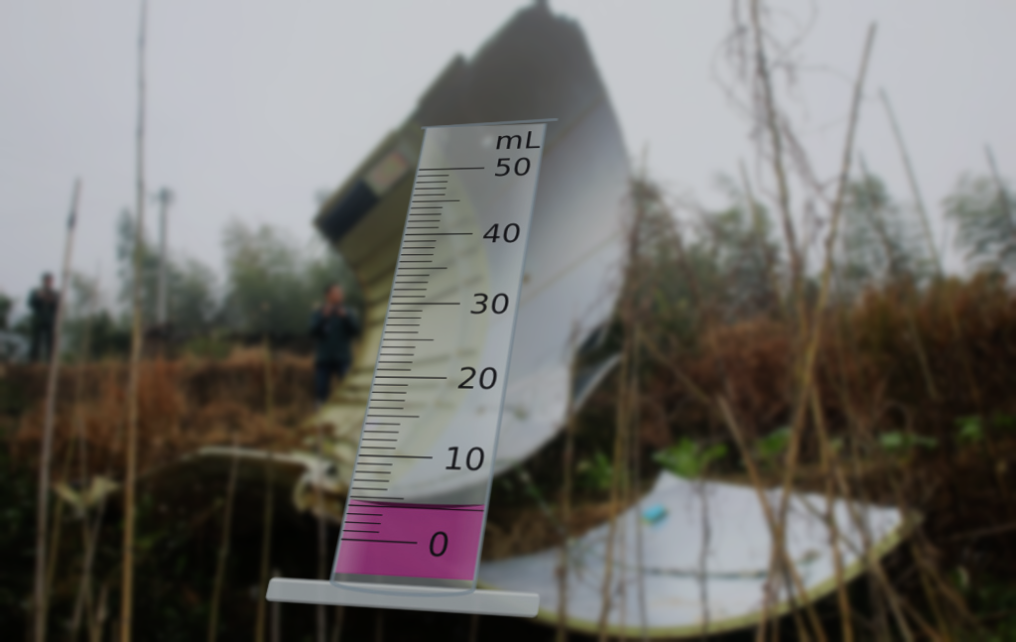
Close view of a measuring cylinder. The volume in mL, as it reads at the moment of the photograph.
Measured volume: 4 mL
